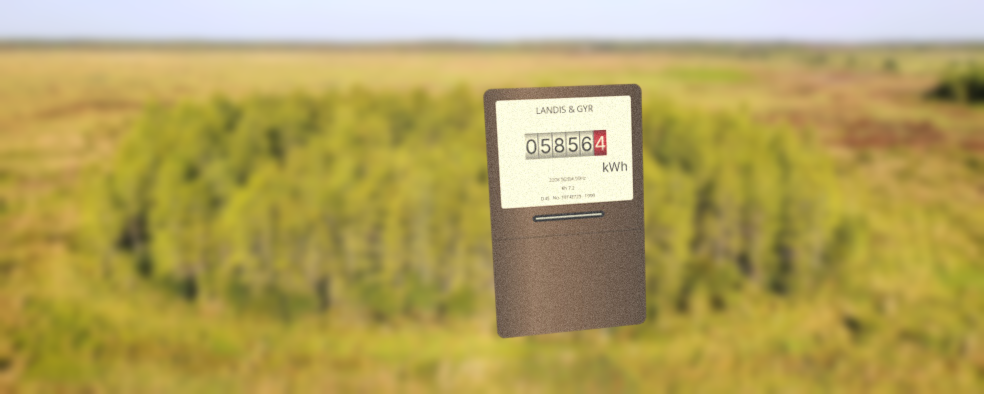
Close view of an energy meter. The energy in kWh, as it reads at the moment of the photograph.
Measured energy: 5856.4 kWh
